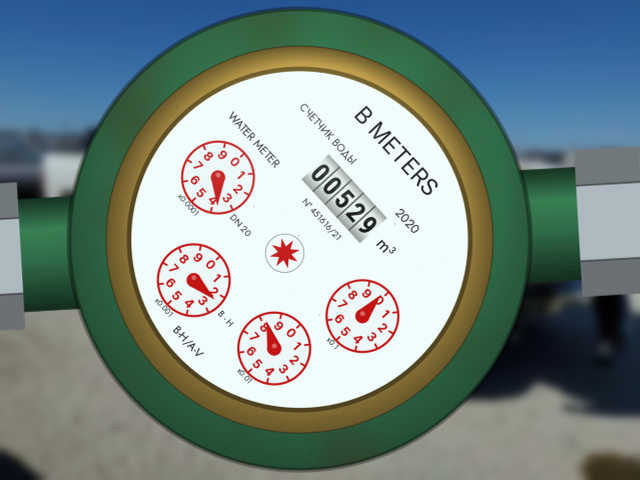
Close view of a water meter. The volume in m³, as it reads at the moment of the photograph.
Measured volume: 528.9823 m³
